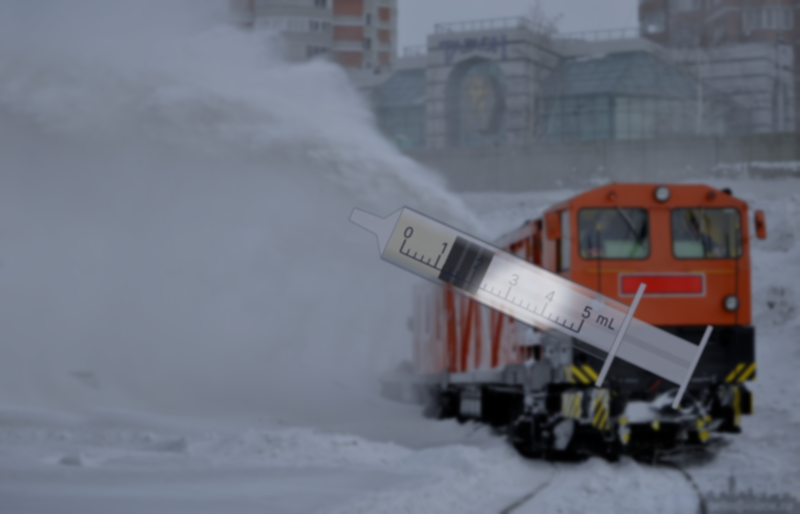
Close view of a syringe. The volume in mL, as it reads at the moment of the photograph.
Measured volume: 1.2 mL
